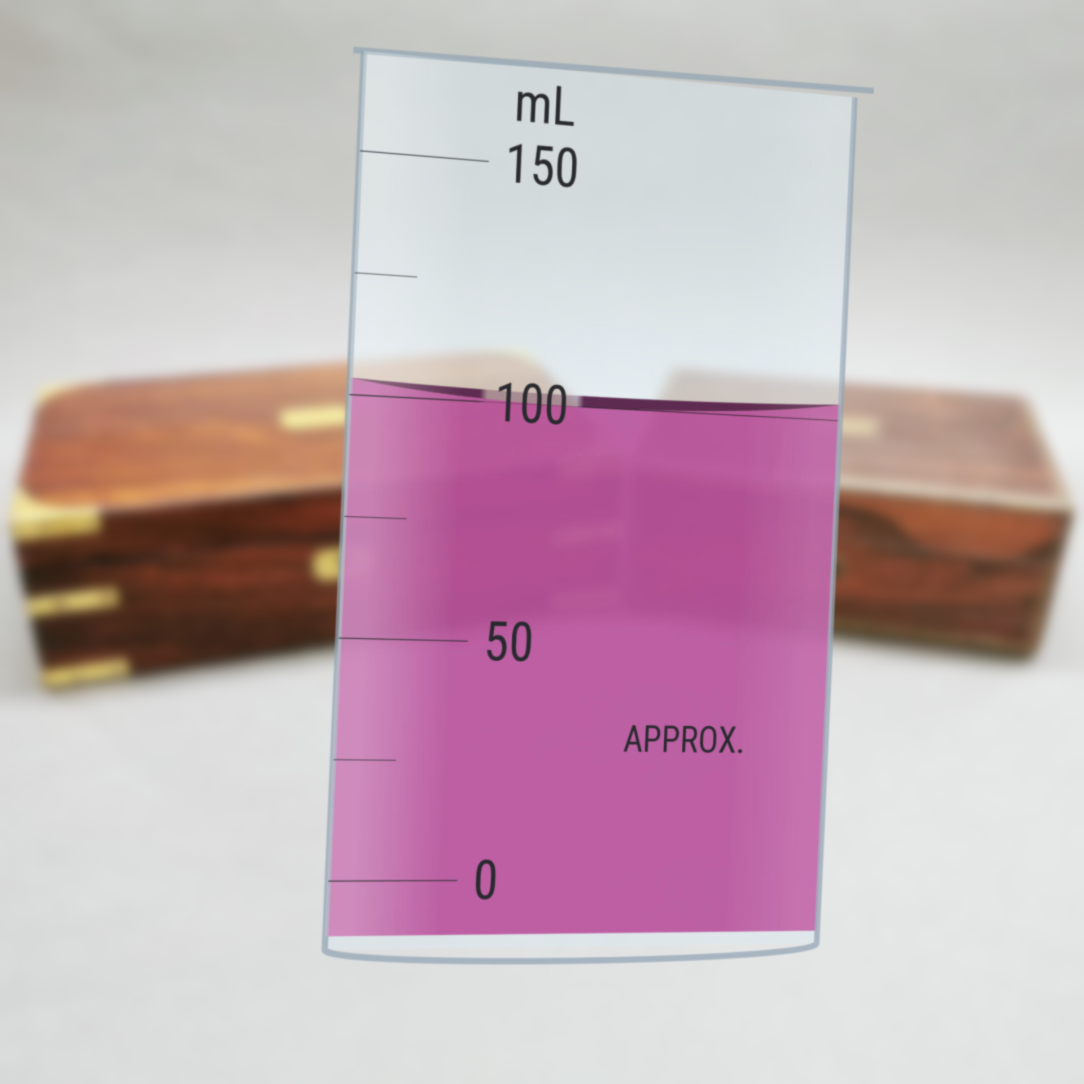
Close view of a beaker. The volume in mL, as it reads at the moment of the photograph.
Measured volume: 100 mL
